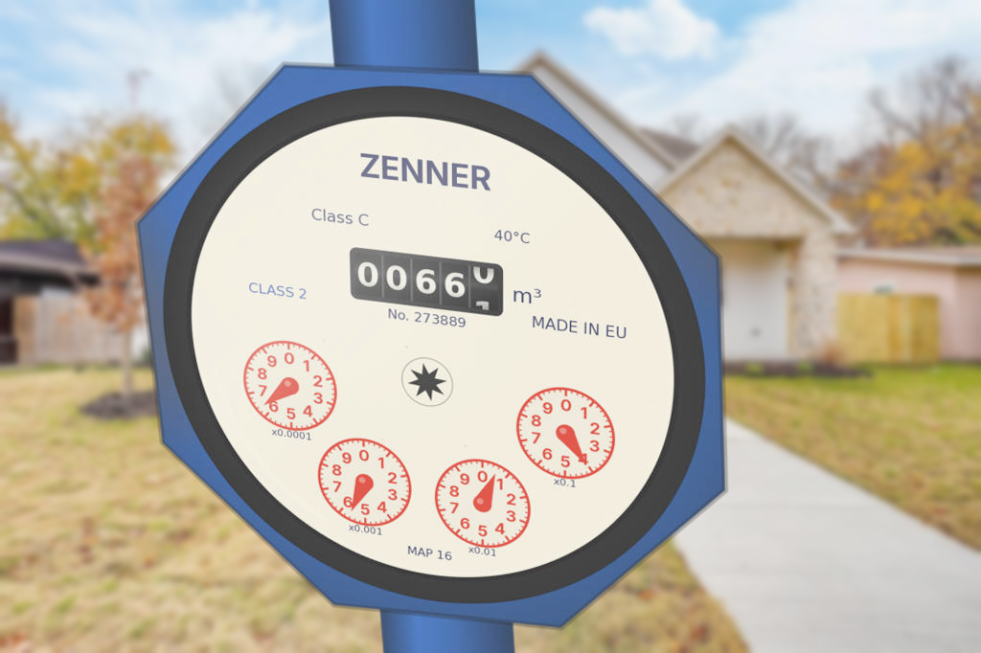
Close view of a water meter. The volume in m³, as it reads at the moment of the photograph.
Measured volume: 660.4056 m³
